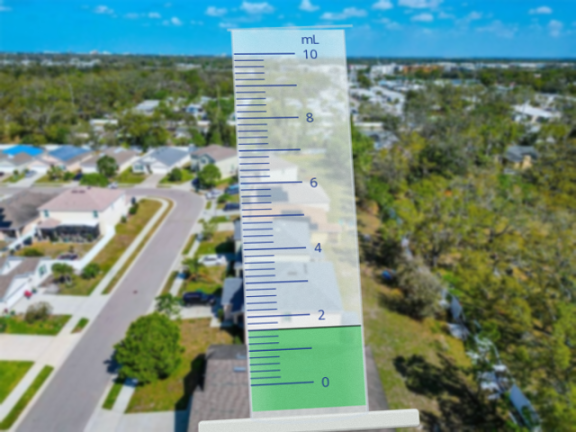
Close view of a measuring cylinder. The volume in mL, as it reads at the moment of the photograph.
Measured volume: 1.6 mL
